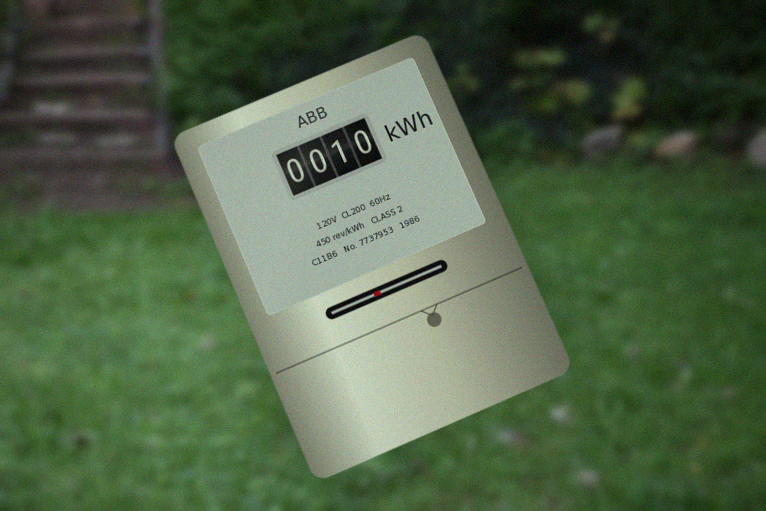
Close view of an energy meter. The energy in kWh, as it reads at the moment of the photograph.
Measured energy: 10 kWh
